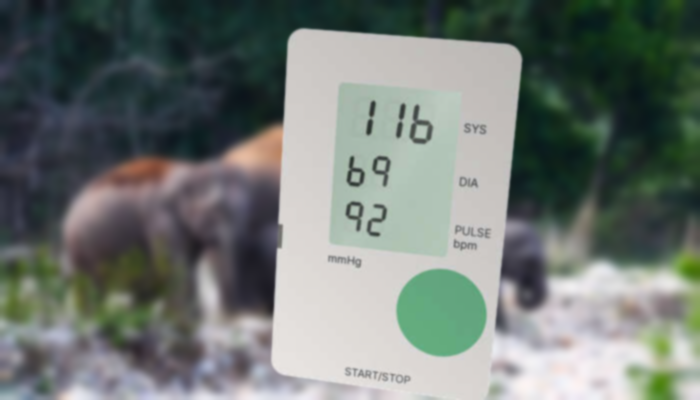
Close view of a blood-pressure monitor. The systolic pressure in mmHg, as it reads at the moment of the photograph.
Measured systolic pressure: 116 mmHg
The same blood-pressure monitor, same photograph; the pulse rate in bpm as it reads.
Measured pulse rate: 92 bpm
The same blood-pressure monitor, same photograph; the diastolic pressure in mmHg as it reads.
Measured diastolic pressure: 69 mmHg
